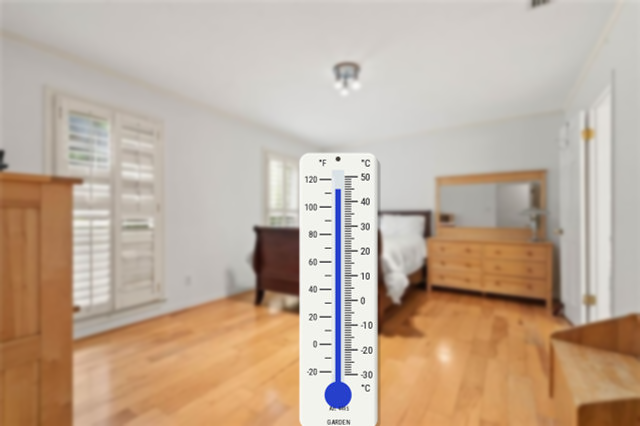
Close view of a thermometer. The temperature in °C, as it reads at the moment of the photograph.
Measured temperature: 45 °C
